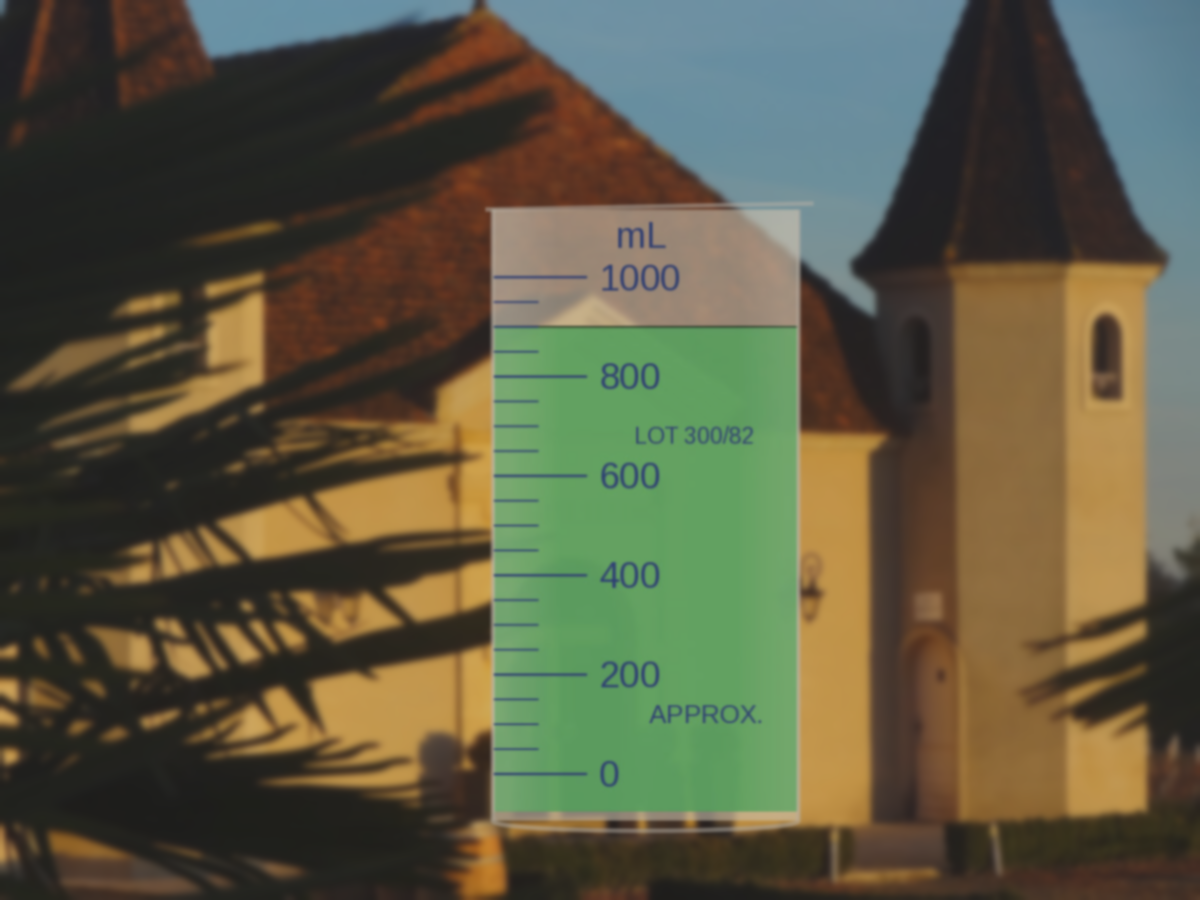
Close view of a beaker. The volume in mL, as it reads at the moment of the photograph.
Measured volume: 900 mL
